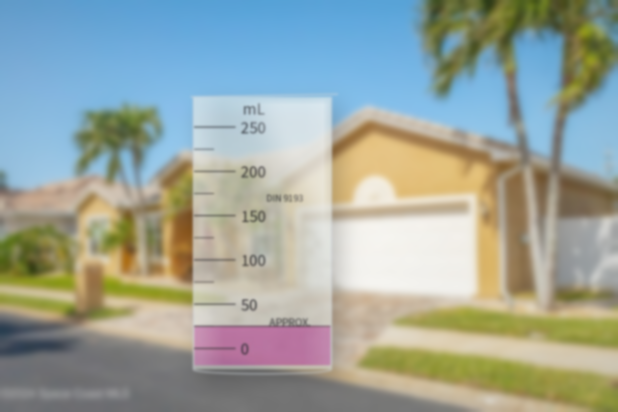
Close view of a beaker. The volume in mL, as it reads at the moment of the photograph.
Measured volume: 25 mL
